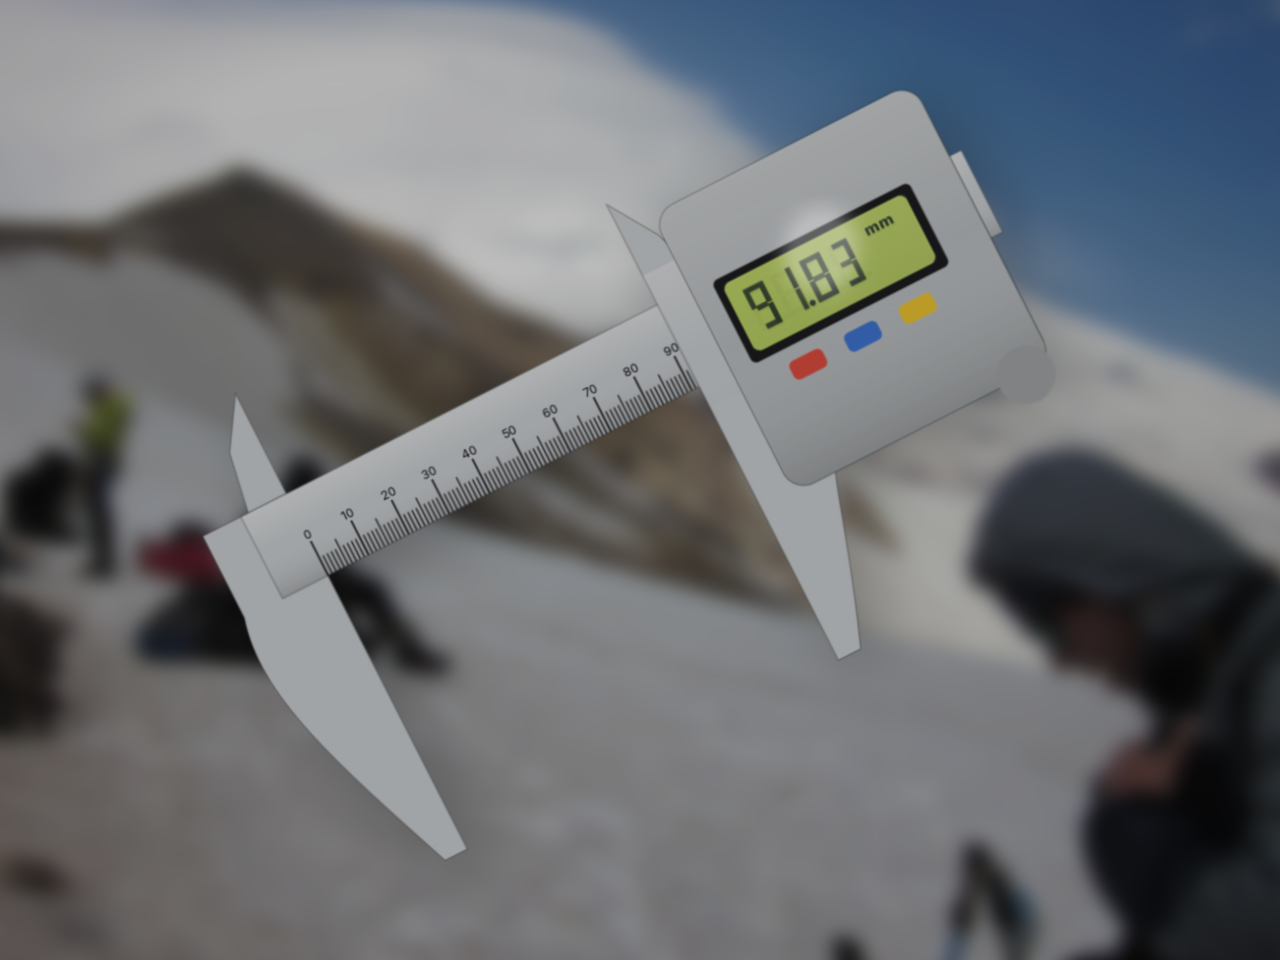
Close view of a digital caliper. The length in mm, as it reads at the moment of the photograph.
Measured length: 91.83 mm
